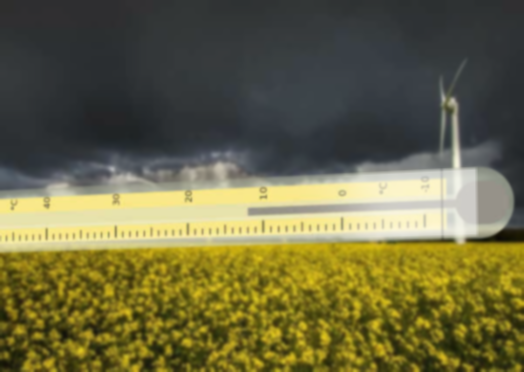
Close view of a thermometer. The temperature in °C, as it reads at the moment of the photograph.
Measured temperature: 12 °C
